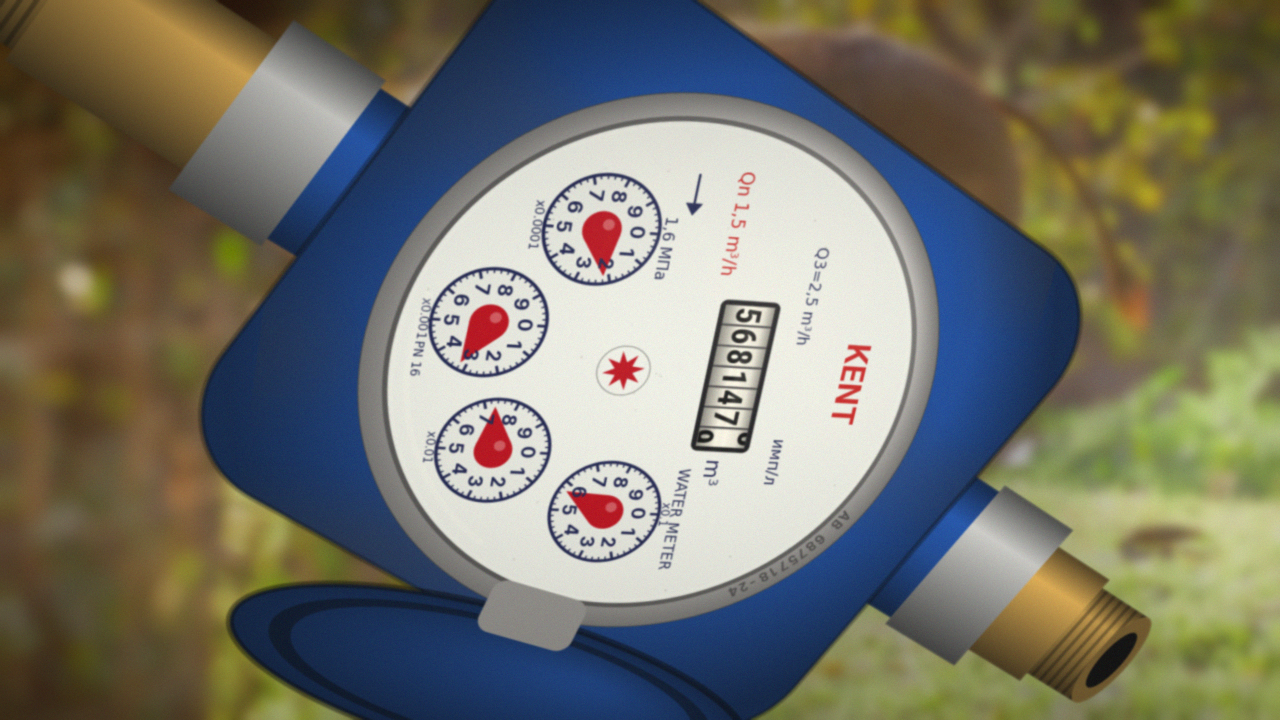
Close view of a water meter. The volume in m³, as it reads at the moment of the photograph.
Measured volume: 5681478.5732 m³
